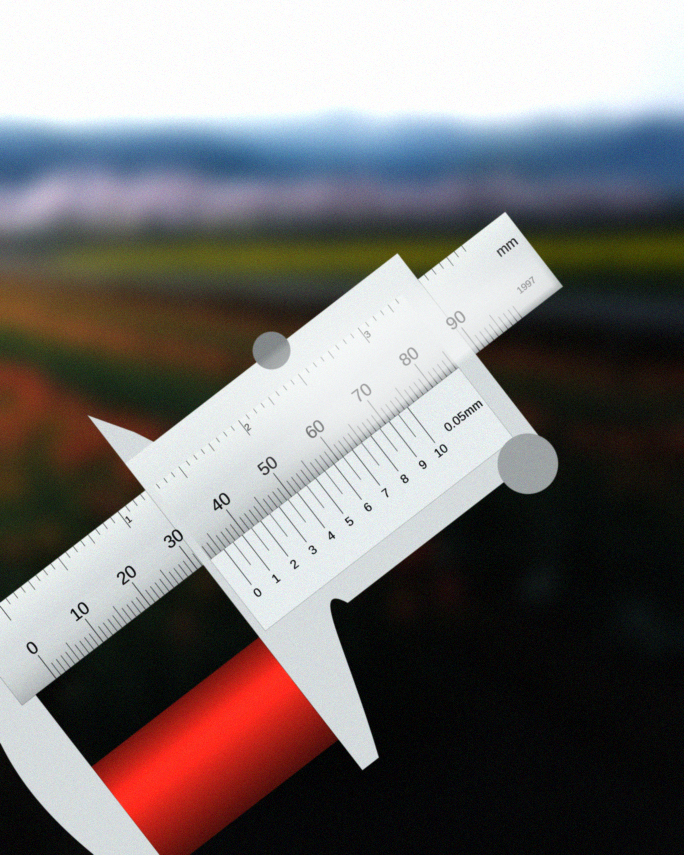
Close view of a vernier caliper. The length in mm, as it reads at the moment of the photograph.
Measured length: 35.6 mm
